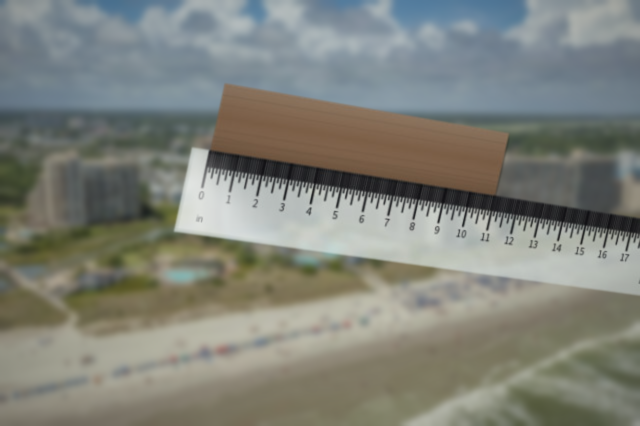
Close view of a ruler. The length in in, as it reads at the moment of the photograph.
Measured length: 11 in
